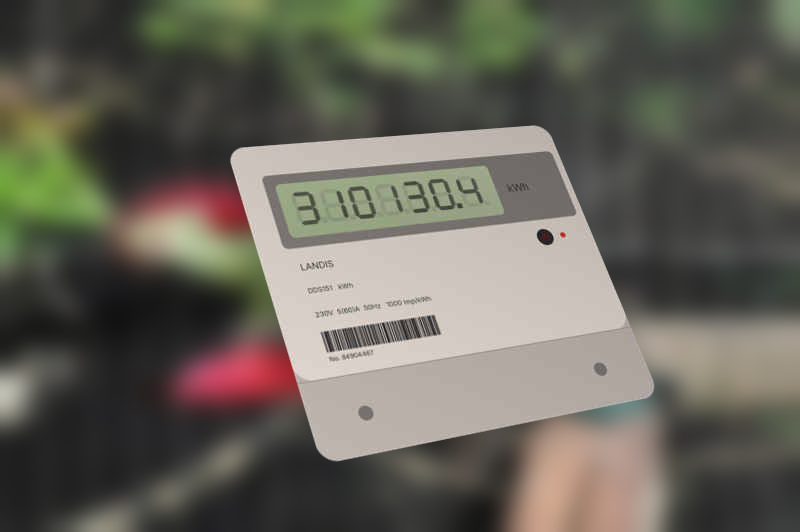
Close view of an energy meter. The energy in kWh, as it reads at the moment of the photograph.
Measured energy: 310130.4 kWh
